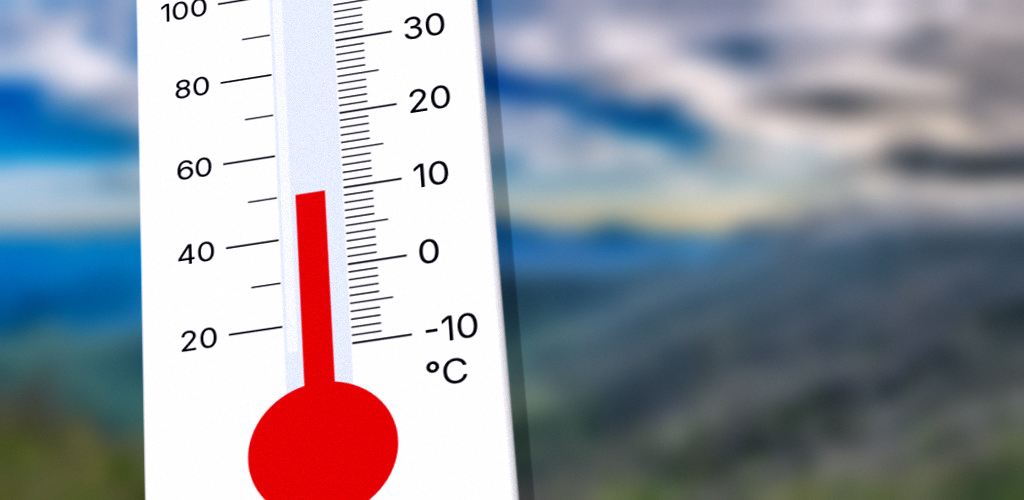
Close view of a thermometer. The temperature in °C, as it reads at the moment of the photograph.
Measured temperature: 10 °C
